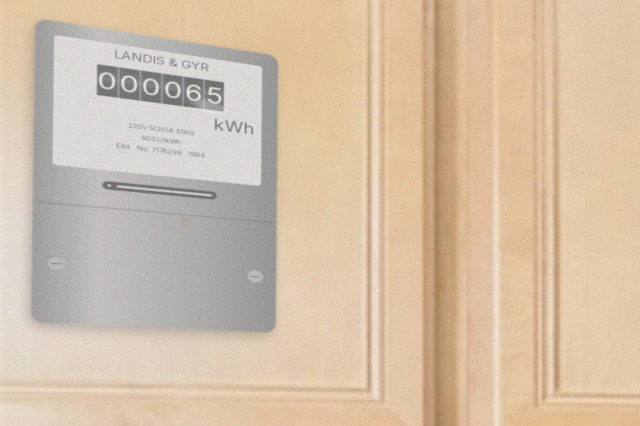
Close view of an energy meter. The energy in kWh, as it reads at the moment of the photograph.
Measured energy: 65 kWh
